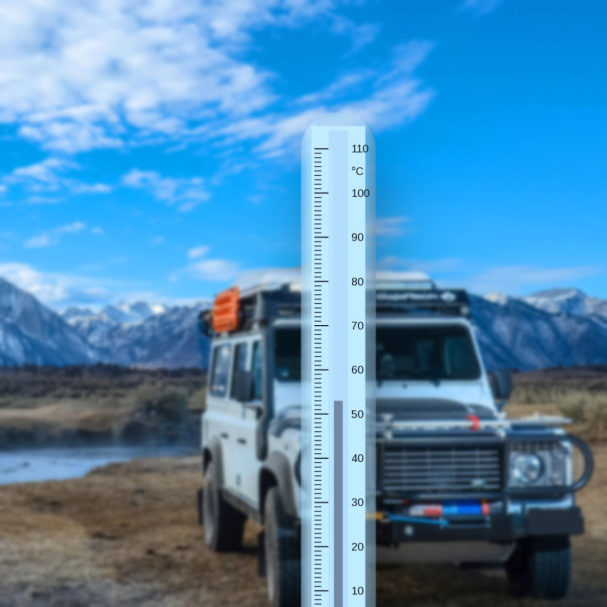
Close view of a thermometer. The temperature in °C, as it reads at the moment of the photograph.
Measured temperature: 53 °C
